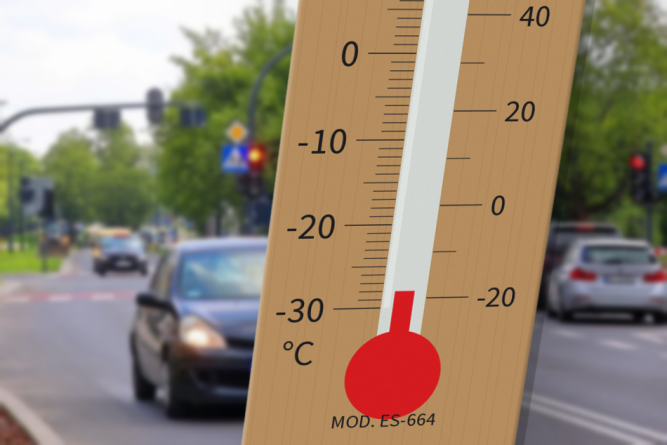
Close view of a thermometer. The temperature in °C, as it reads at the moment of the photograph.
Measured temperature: -28 °C
